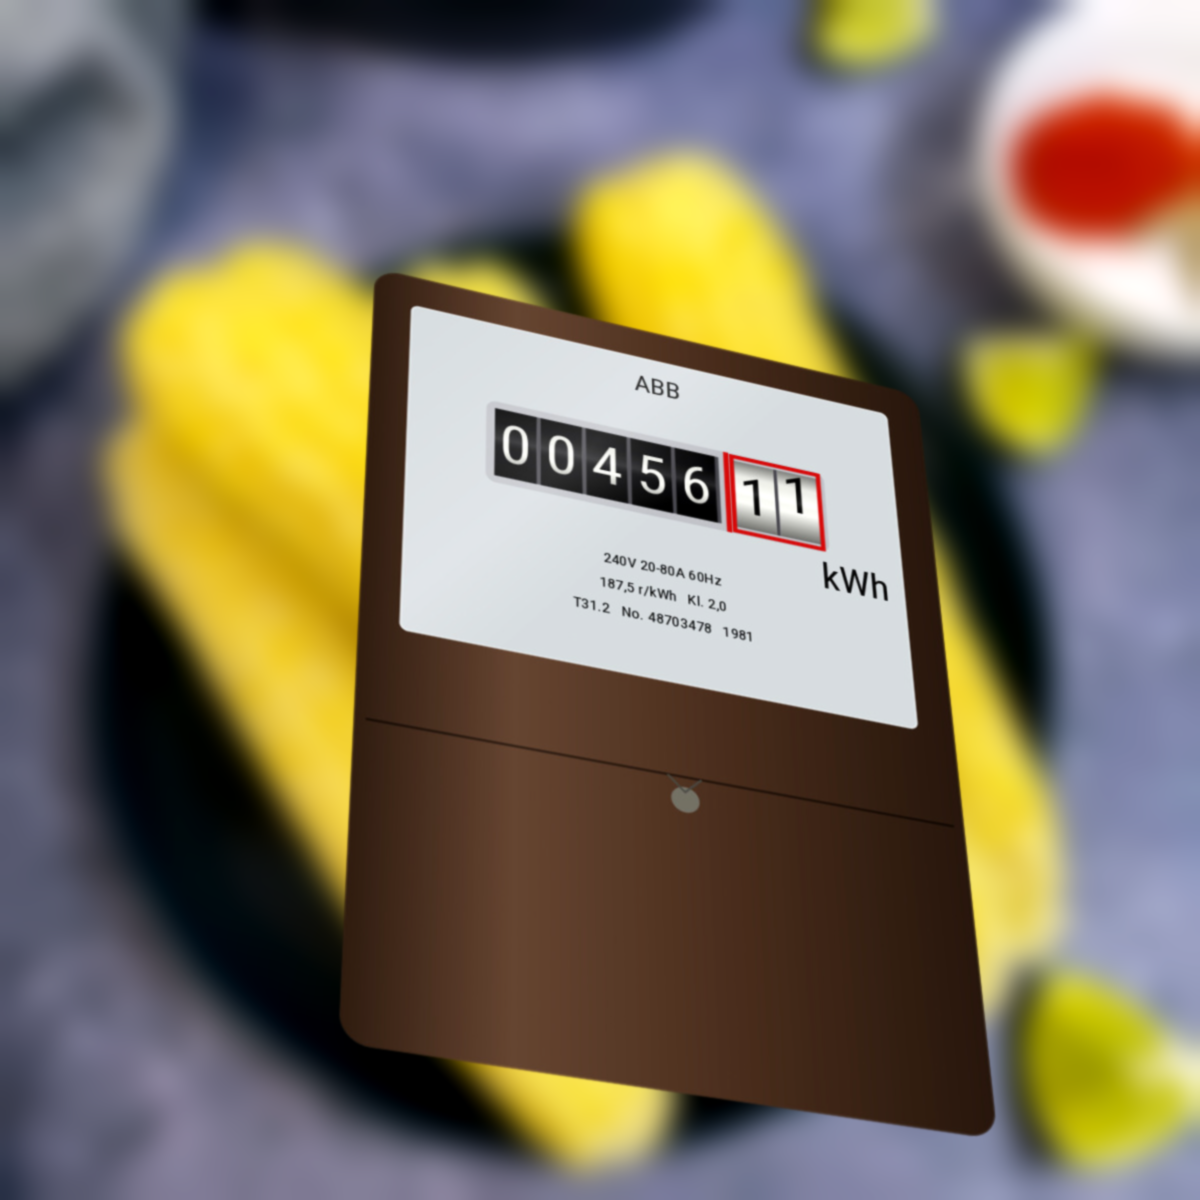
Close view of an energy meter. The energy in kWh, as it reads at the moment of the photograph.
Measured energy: 456.11 kWh
